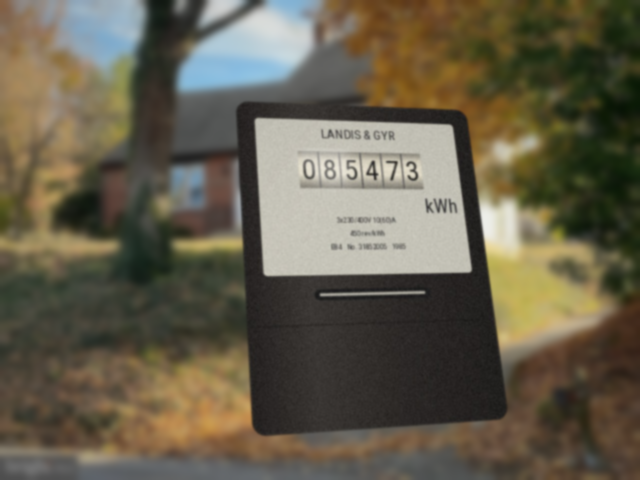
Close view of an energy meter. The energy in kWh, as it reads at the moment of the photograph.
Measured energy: 85473 kWh
